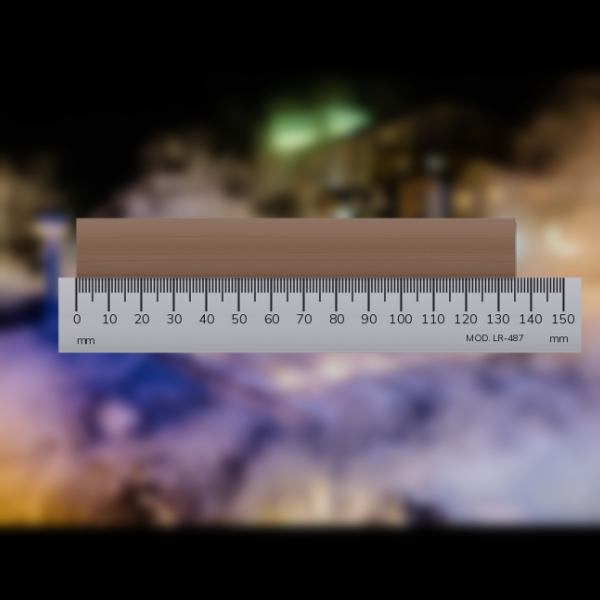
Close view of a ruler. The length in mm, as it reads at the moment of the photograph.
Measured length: 135 mm
